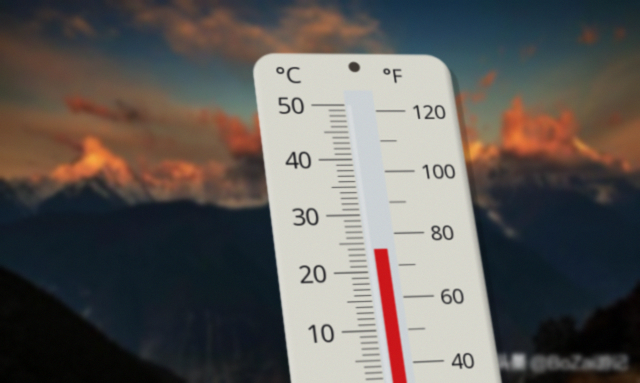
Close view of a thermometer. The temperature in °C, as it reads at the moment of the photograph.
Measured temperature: 24 °C
